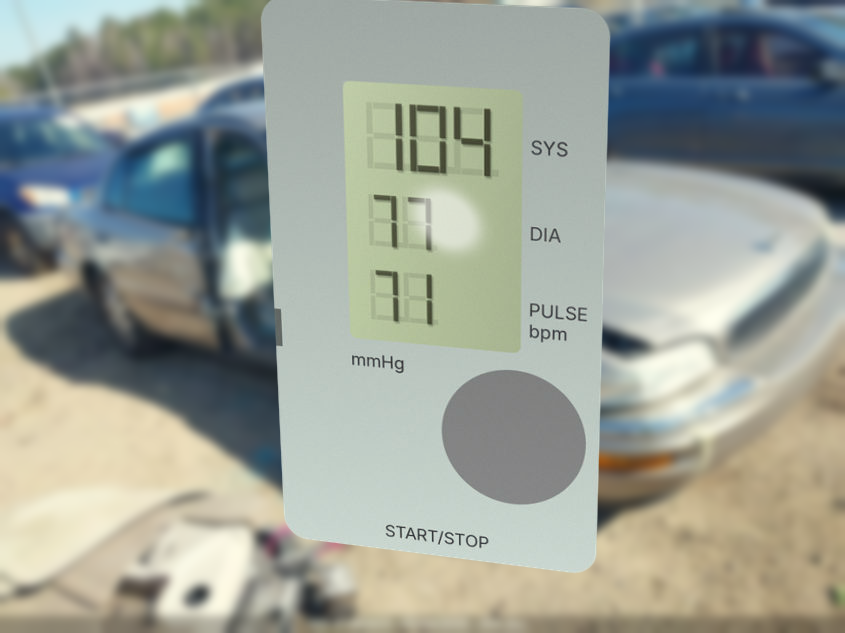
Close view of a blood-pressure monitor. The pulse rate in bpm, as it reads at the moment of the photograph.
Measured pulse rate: 71 bpm
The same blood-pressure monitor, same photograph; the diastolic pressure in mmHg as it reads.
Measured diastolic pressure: 77 mmHg
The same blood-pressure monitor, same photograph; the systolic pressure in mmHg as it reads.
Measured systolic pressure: 104 mmHg
